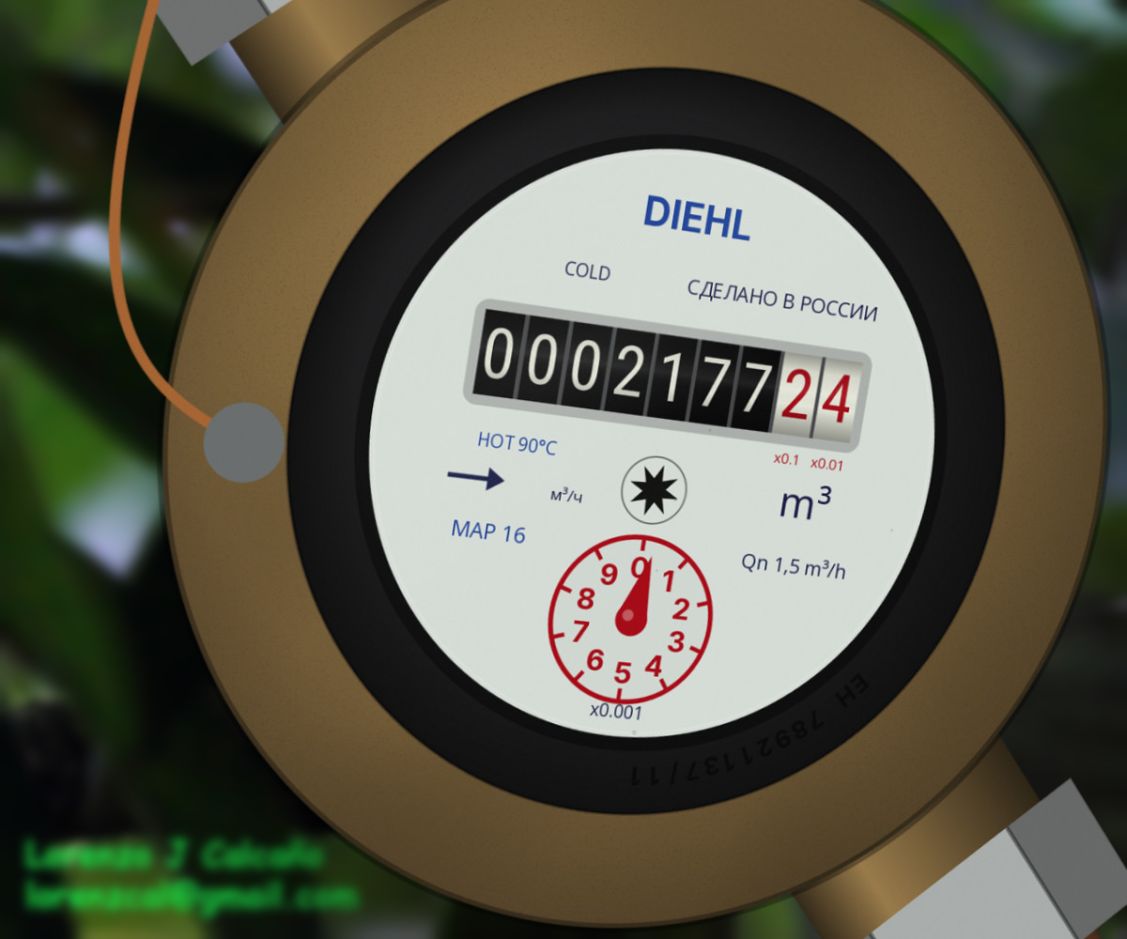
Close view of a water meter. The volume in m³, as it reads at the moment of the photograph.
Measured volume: 2177.240 m³
